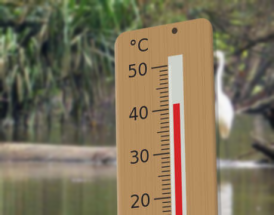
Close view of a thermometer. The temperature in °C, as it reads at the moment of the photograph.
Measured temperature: 41 °C
